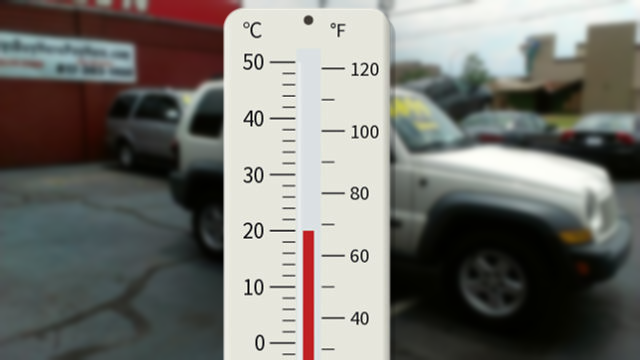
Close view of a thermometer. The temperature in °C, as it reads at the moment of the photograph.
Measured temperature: 20 °C
